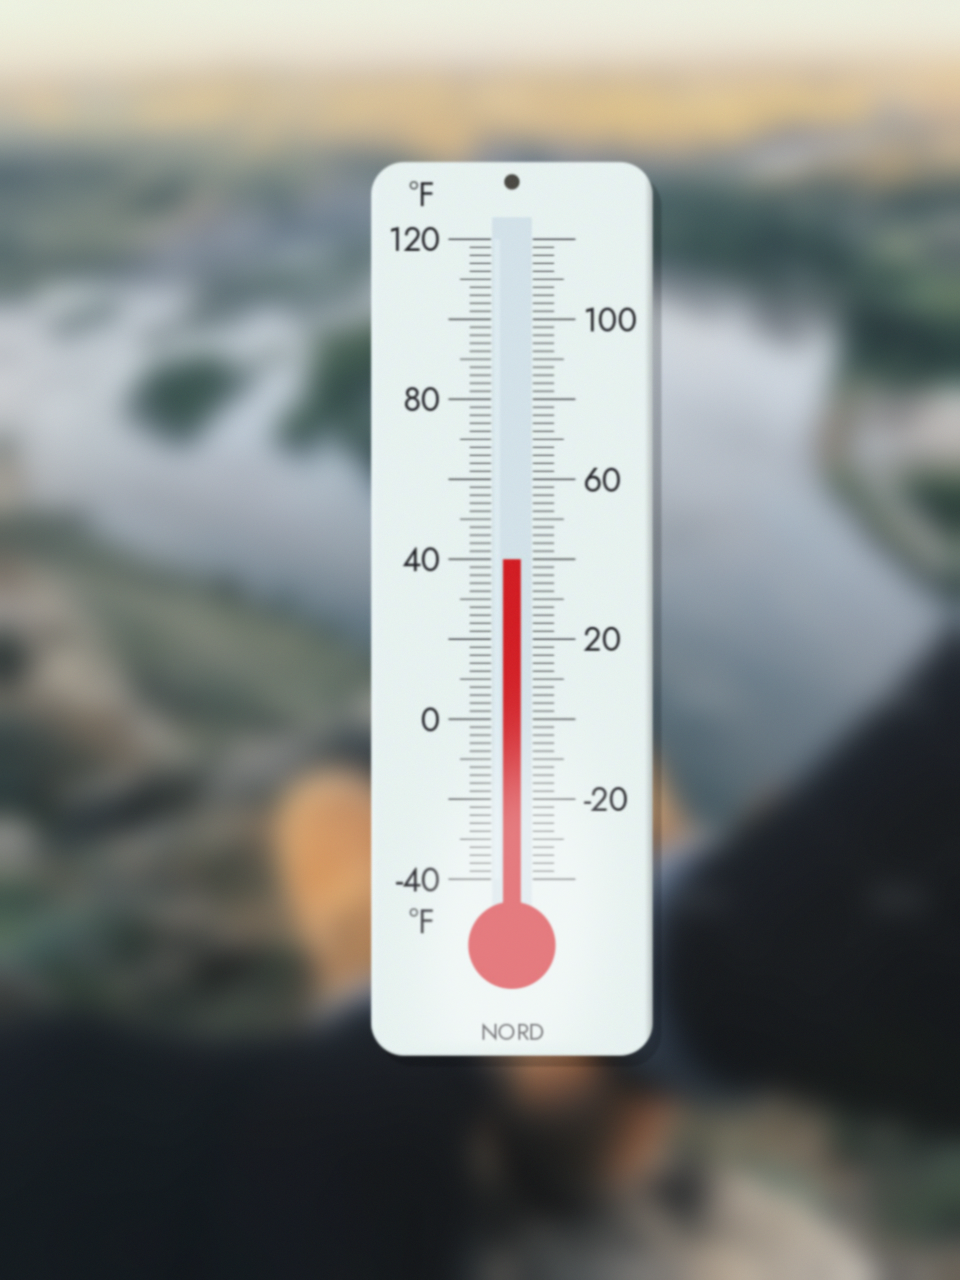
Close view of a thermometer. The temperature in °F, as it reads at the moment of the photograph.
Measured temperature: 40 °F
